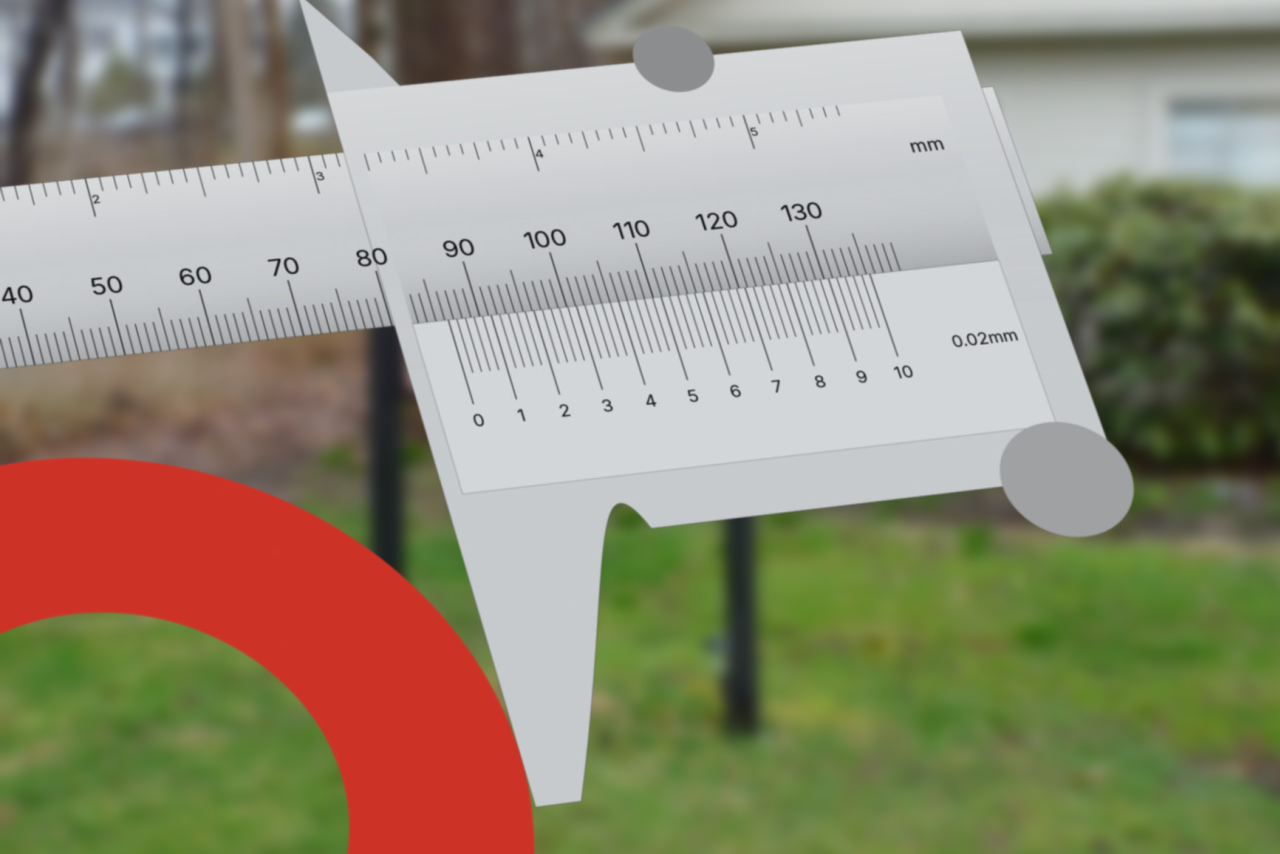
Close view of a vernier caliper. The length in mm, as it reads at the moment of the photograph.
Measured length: 86.4 mm
